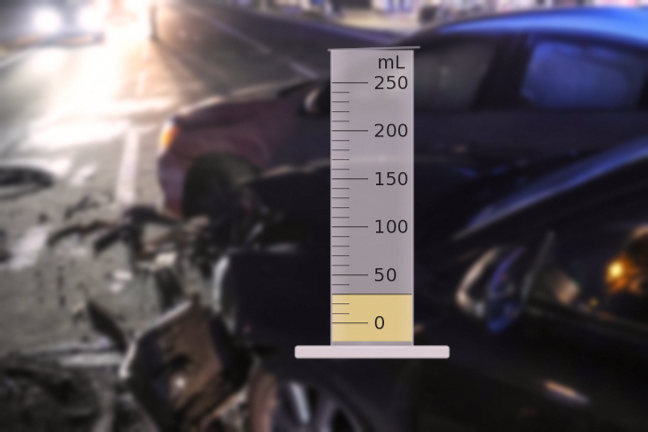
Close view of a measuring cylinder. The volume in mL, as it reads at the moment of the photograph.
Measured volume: 30 mL
